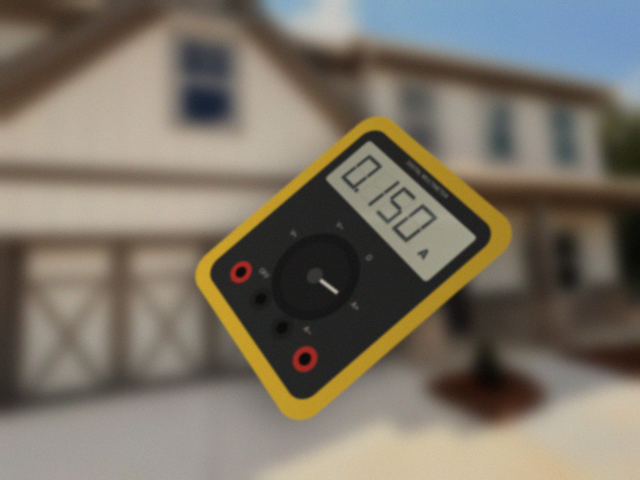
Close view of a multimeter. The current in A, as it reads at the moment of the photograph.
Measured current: 0.150 A
